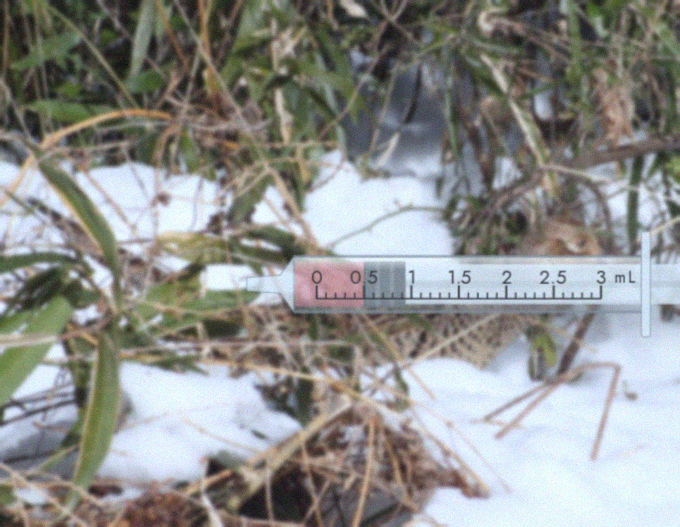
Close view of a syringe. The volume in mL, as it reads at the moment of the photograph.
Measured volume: 0.5 mL
